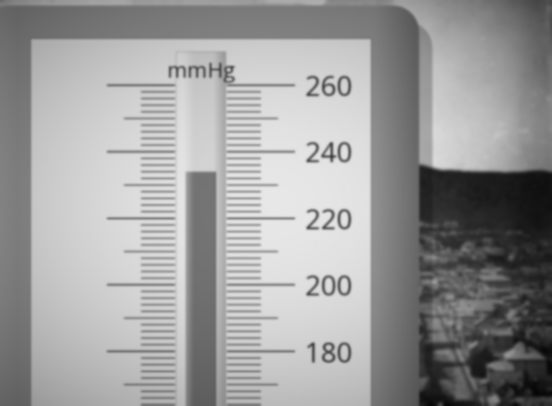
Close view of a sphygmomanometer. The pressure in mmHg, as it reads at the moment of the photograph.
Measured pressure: 234 mmHg
